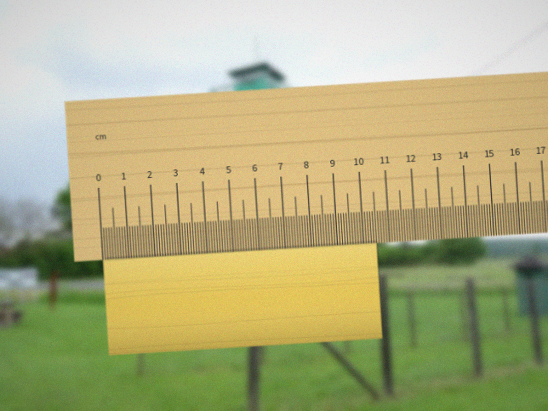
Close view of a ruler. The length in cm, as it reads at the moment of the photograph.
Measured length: 10.5 cm
